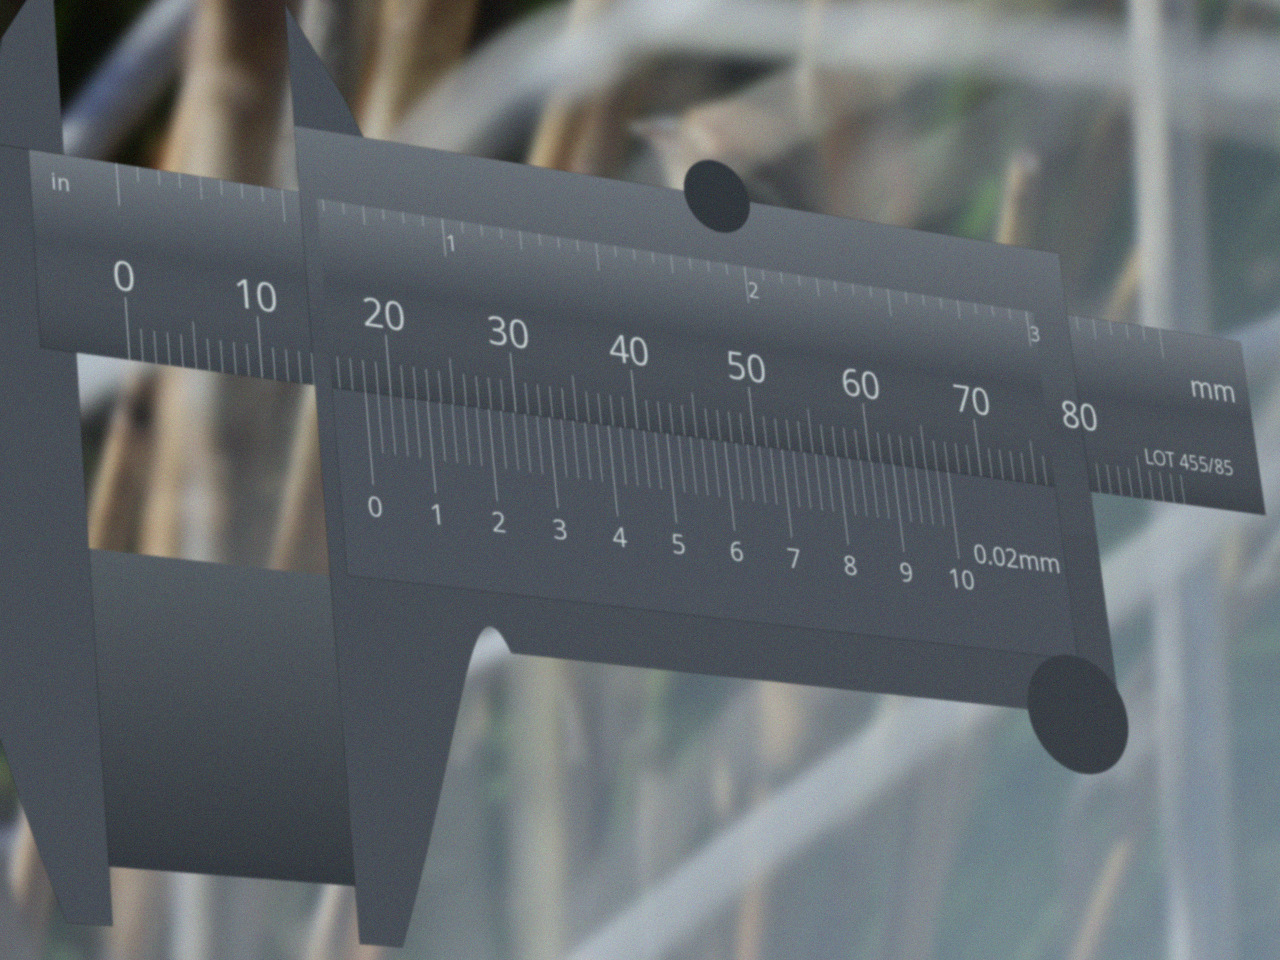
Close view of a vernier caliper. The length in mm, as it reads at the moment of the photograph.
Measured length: 18.0 mm
